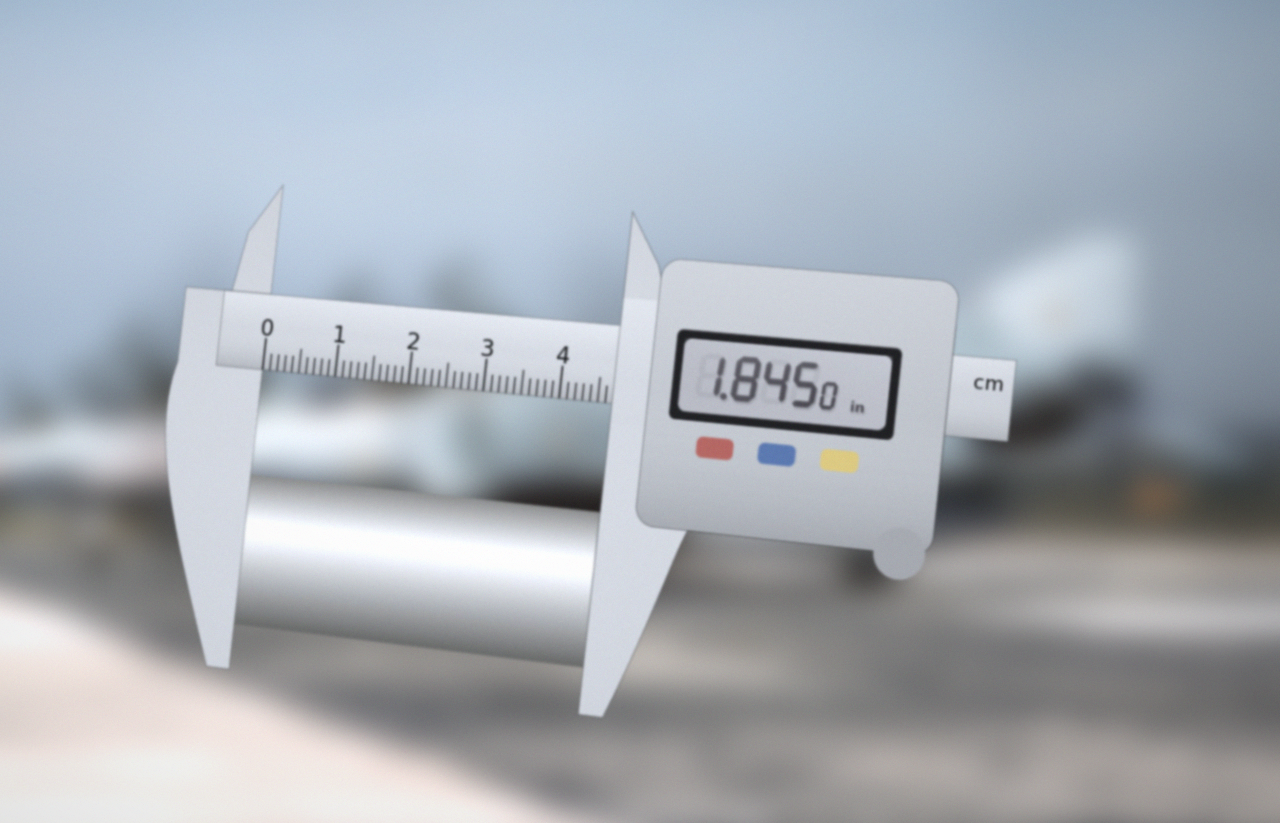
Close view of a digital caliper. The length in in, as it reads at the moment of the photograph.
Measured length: 1.8450 in
